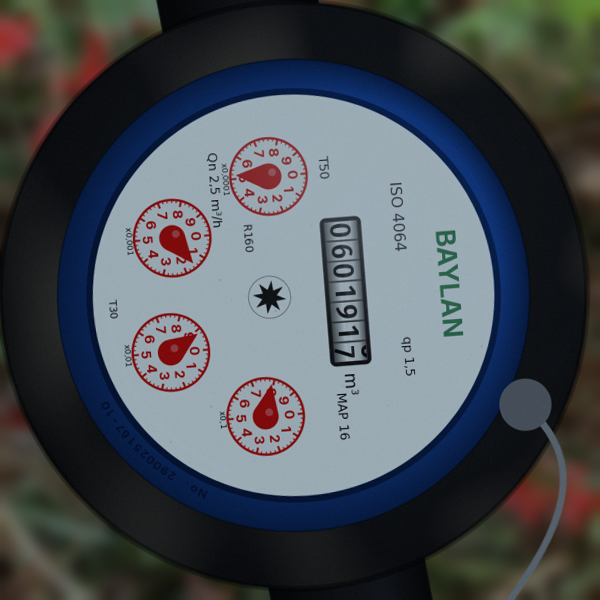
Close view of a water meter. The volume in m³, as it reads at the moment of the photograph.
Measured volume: 601916.7915 m³
